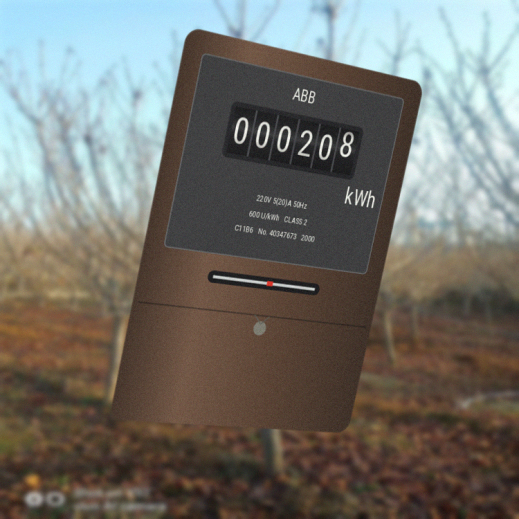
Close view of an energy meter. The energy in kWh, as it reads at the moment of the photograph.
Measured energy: 208 kWh
